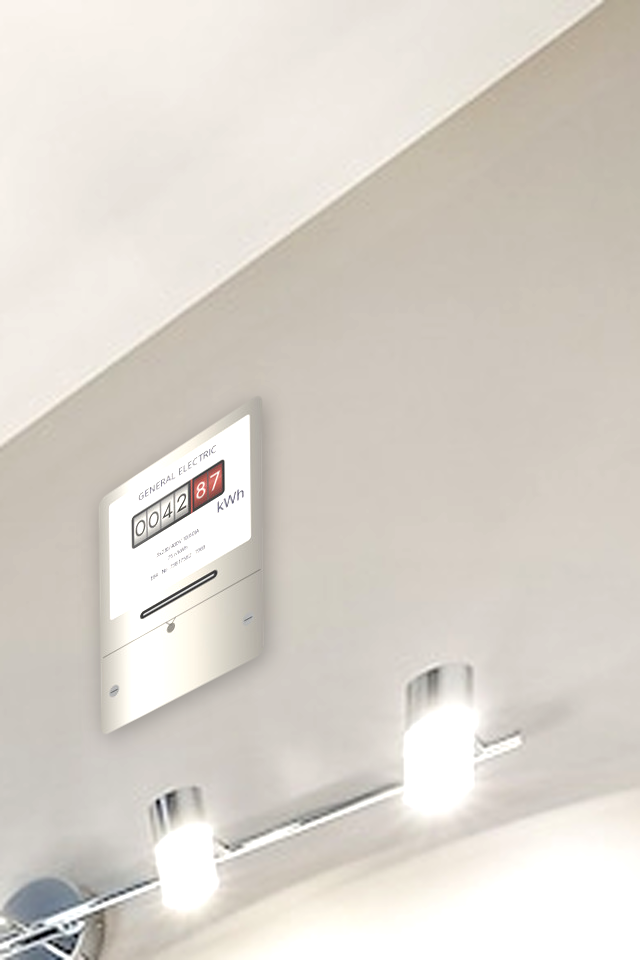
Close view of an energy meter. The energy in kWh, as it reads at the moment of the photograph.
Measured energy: 42.87 kWh
